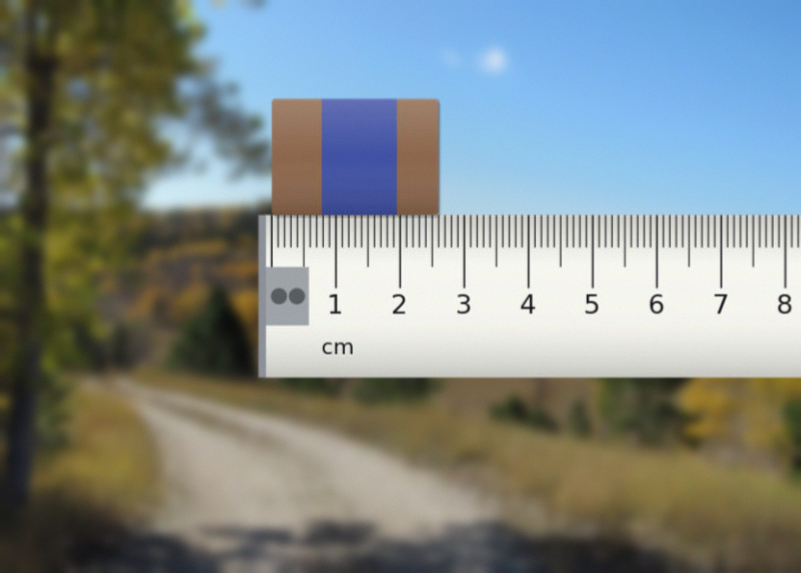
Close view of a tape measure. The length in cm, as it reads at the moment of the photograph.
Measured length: 2.6 cm
